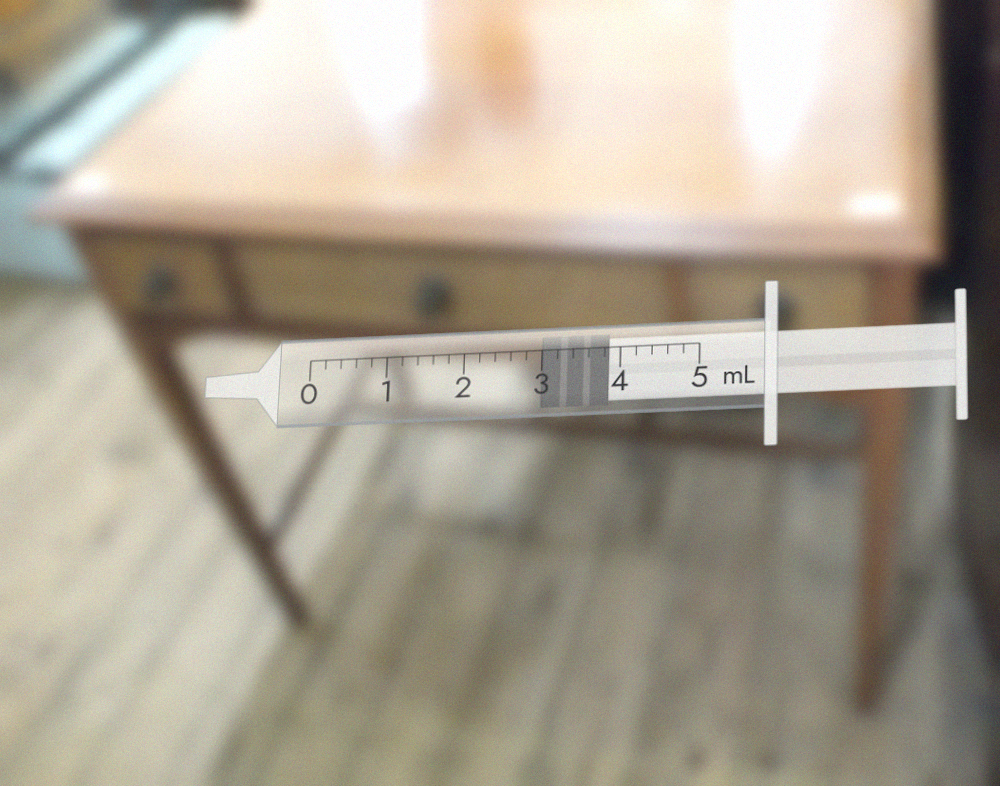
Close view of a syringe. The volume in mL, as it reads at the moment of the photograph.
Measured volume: 3 mL
